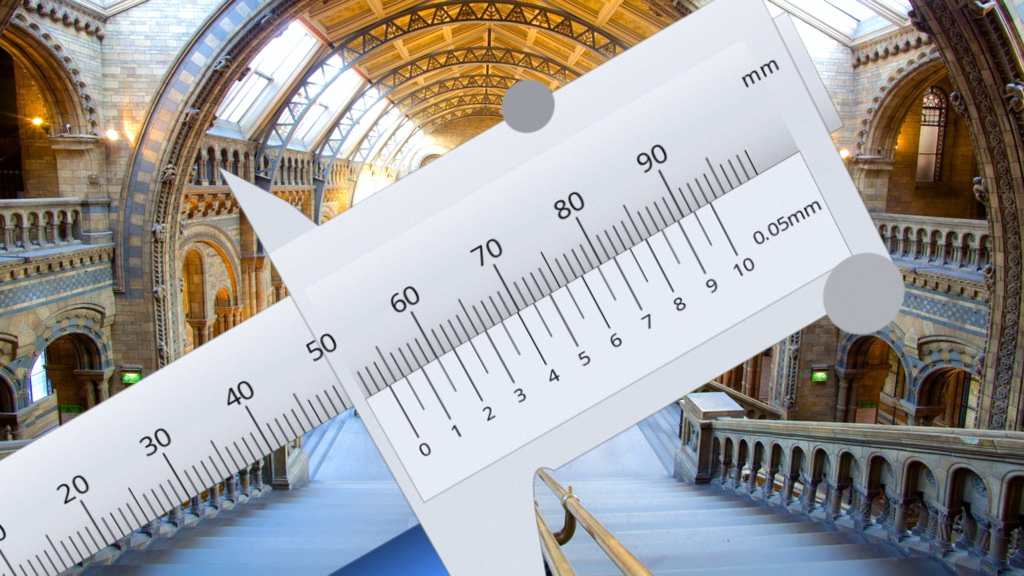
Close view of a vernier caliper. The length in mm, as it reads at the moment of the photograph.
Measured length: 54.2 mm
